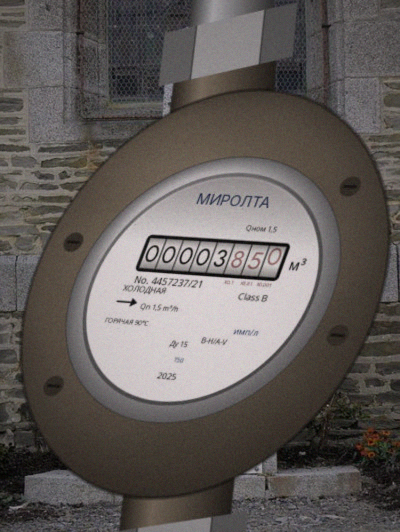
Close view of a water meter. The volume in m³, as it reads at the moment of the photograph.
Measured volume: 3.850 m³
